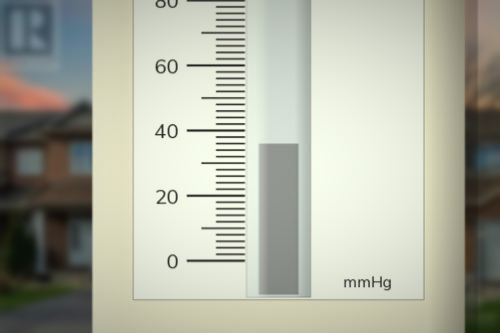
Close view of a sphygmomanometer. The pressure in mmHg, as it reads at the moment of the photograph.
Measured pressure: 36 mmHg
